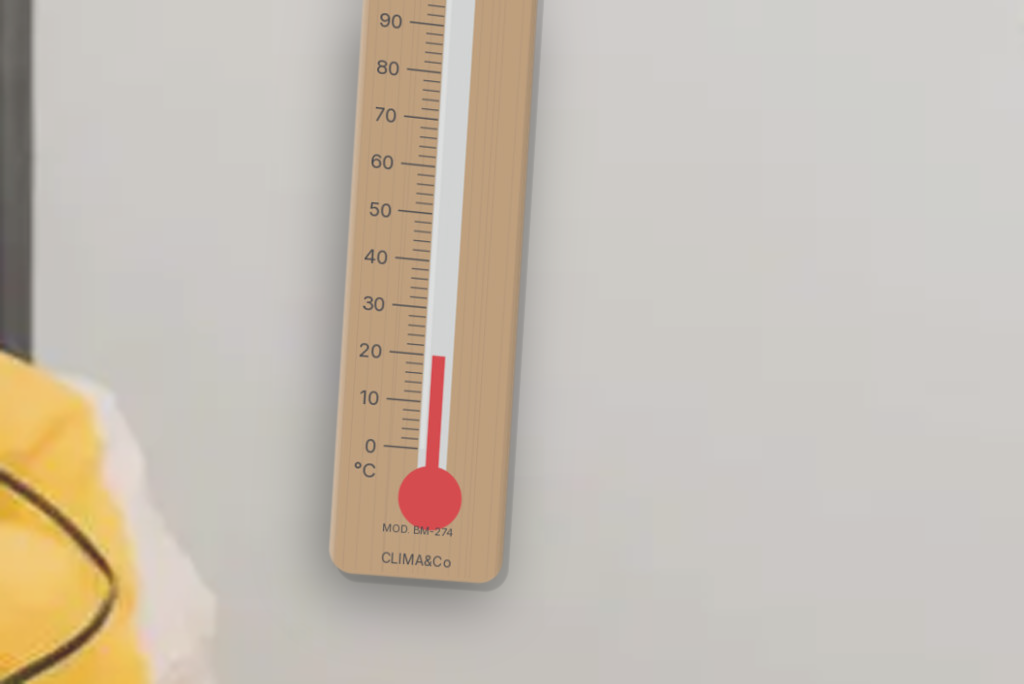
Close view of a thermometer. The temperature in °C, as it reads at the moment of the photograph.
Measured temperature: 20 °C
